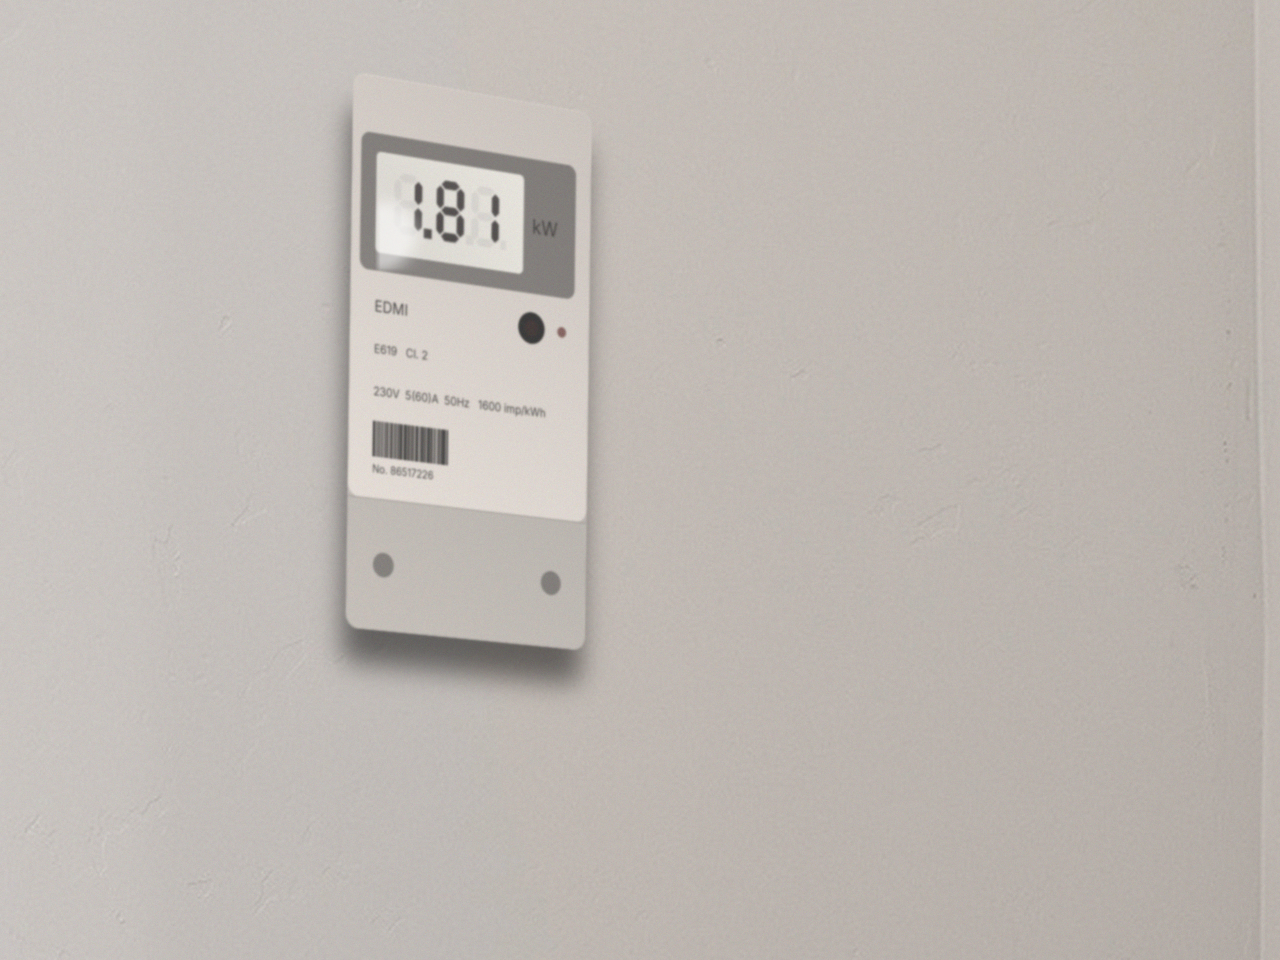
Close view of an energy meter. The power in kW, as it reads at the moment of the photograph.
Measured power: 1.81 kW
